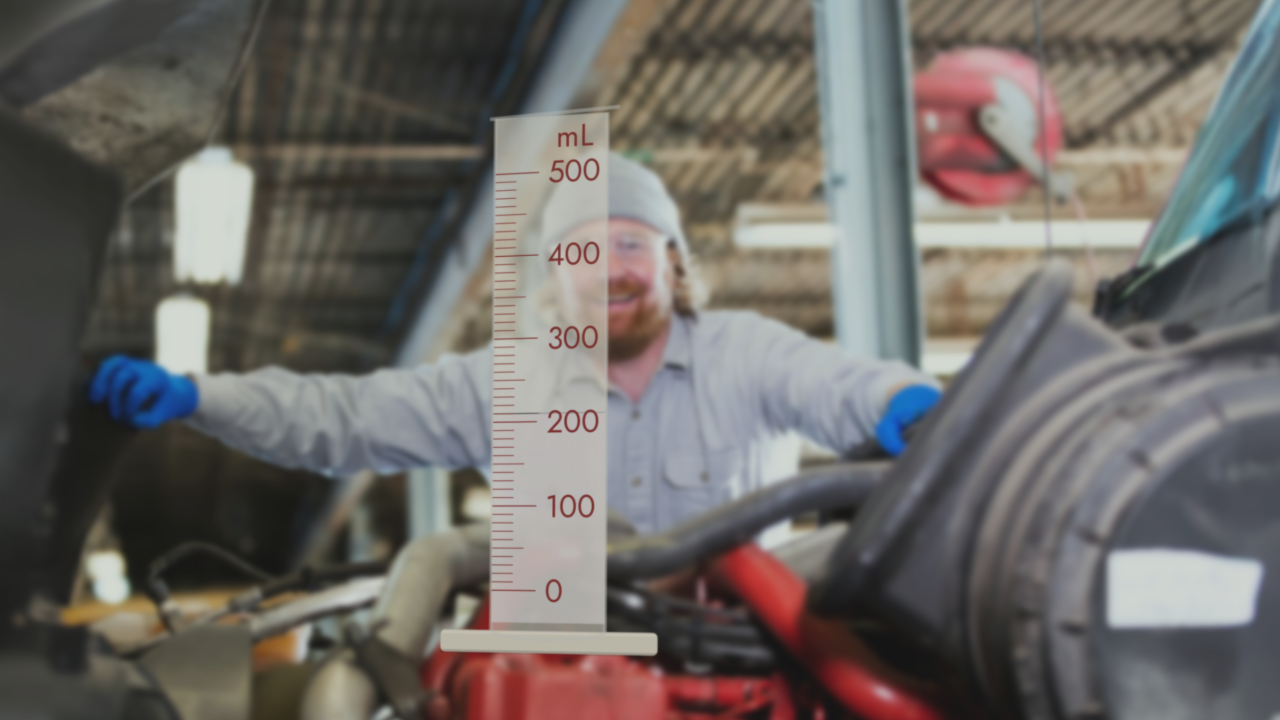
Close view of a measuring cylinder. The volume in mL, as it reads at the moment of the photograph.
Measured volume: 210 mL
